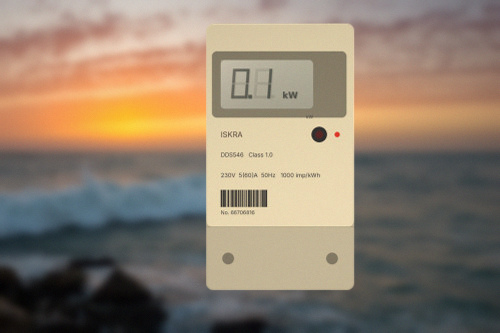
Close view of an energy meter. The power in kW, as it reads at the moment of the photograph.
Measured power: 0.1 kW
